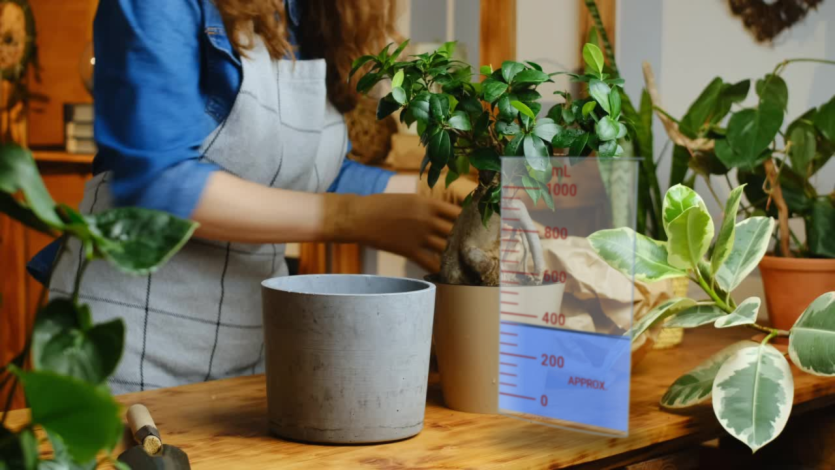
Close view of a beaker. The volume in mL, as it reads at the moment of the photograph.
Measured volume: 350 mL
